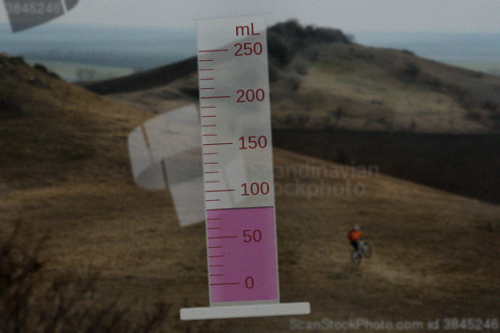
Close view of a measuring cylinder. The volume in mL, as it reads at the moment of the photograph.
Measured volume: 80 mL
